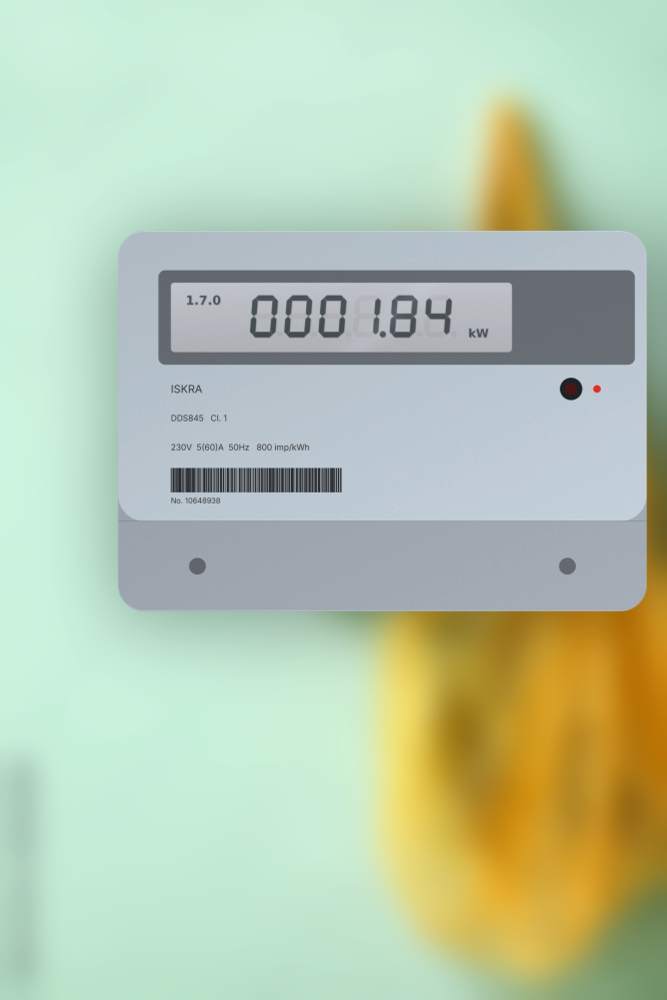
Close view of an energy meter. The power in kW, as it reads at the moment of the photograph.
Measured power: 1.84 kW
